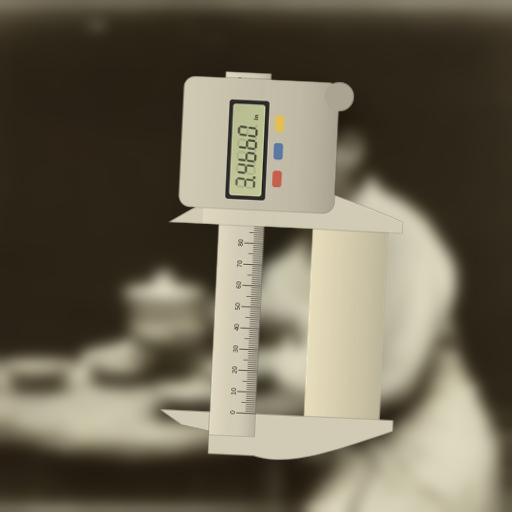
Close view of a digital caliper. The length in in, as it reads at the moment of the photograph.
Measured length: 3.4660 in
